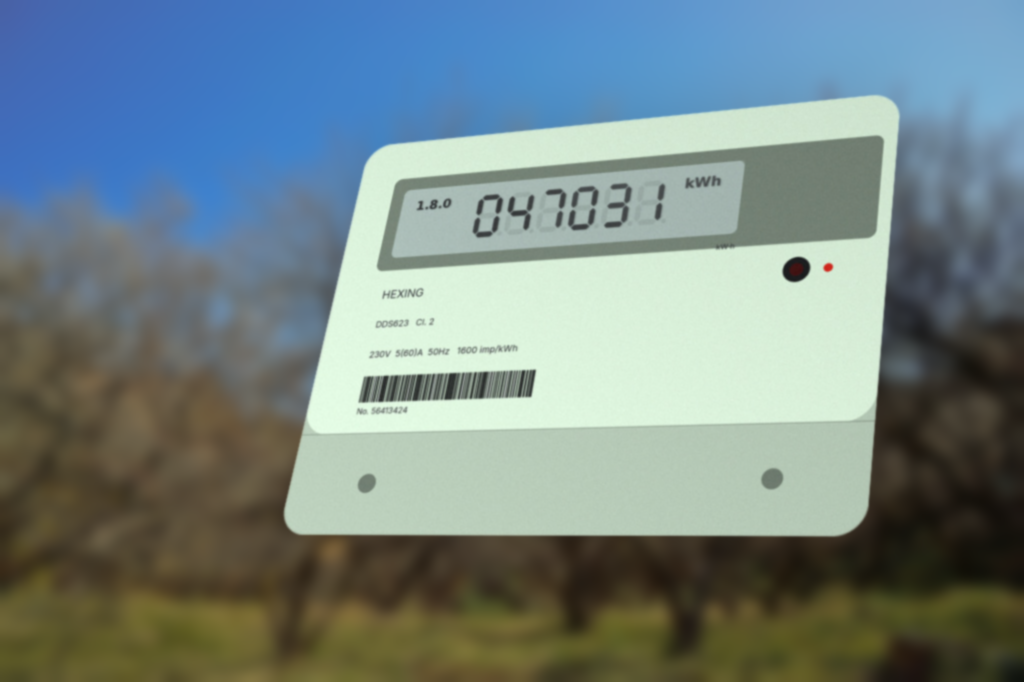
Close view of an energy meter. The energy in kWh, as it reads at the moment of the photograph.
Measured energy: 47031 kWh
